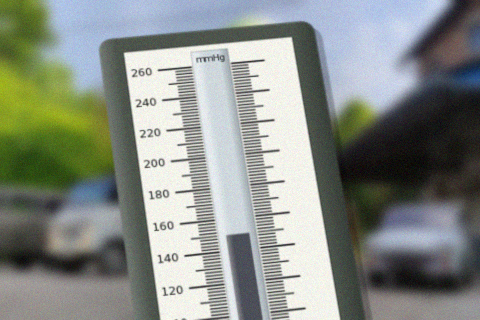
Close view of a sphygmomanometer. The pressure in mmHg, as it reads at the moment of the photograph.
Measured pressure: 150 mmHg
